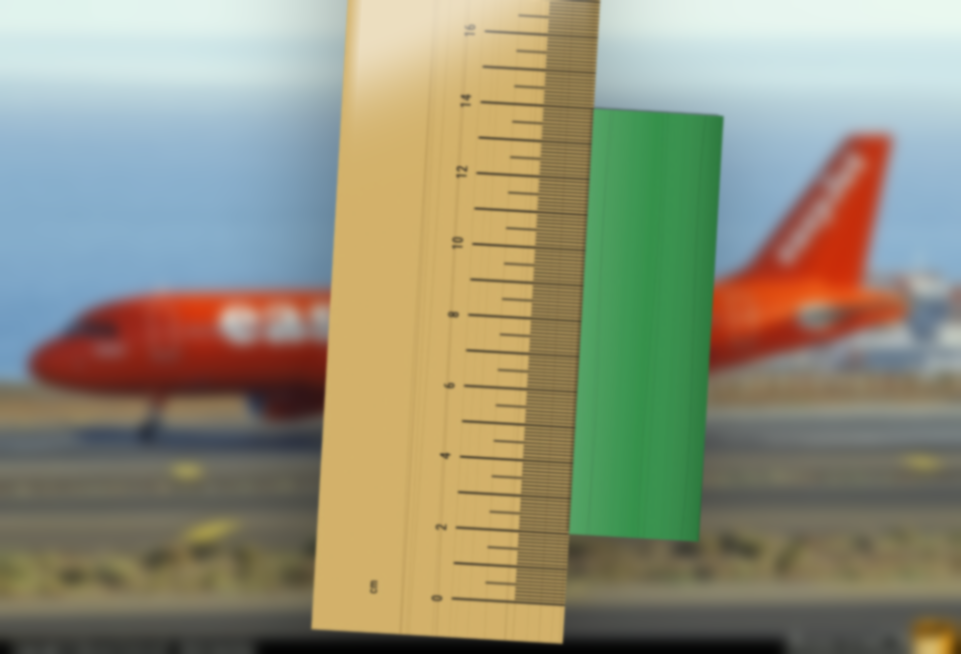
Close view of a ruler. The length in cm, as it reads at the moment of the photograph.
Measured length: 12 cm
